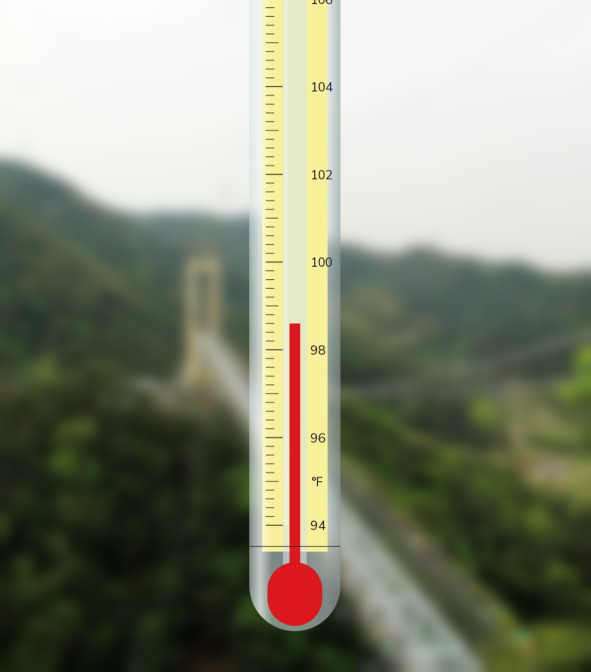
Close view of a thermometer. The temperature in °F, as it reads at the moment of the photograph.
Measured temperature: 98.6 °F
